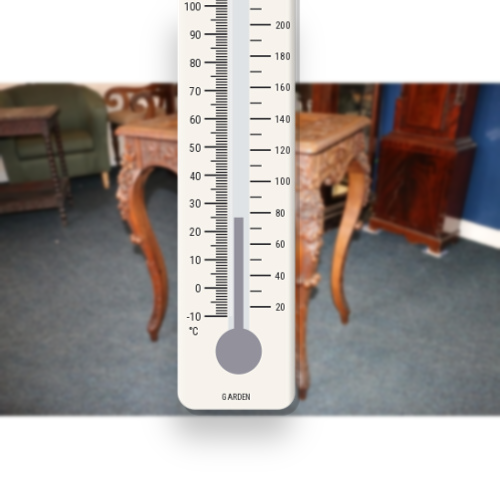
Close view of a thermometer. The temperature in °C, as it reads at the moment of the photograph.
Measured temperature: 25 °C
